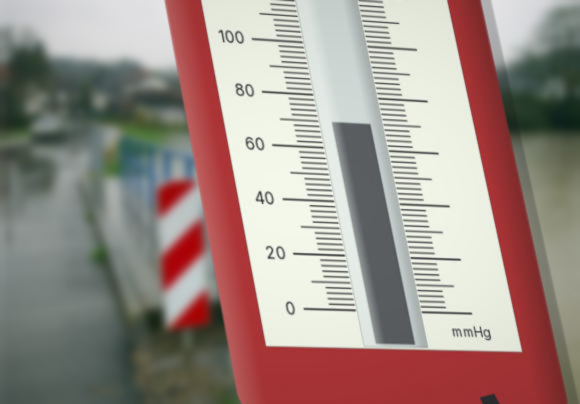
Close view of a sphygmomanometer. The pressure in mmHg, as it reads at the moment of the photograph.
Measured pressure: 70 mmHg
